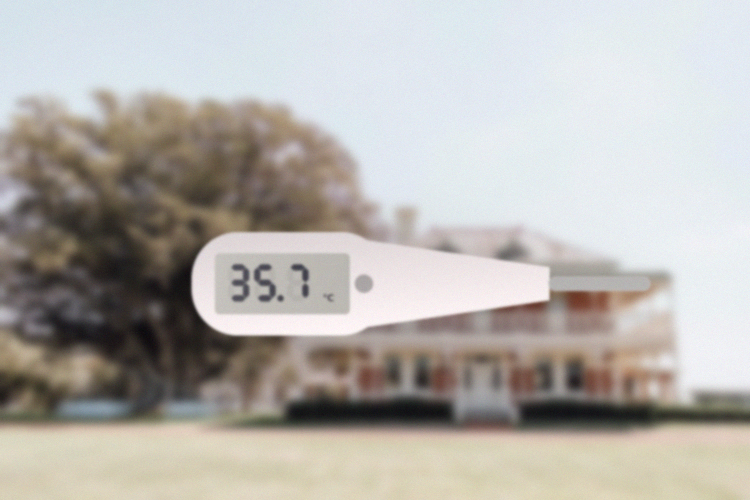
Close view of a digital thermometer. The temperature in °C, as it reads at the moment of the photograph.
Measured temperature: 35.7 °C
